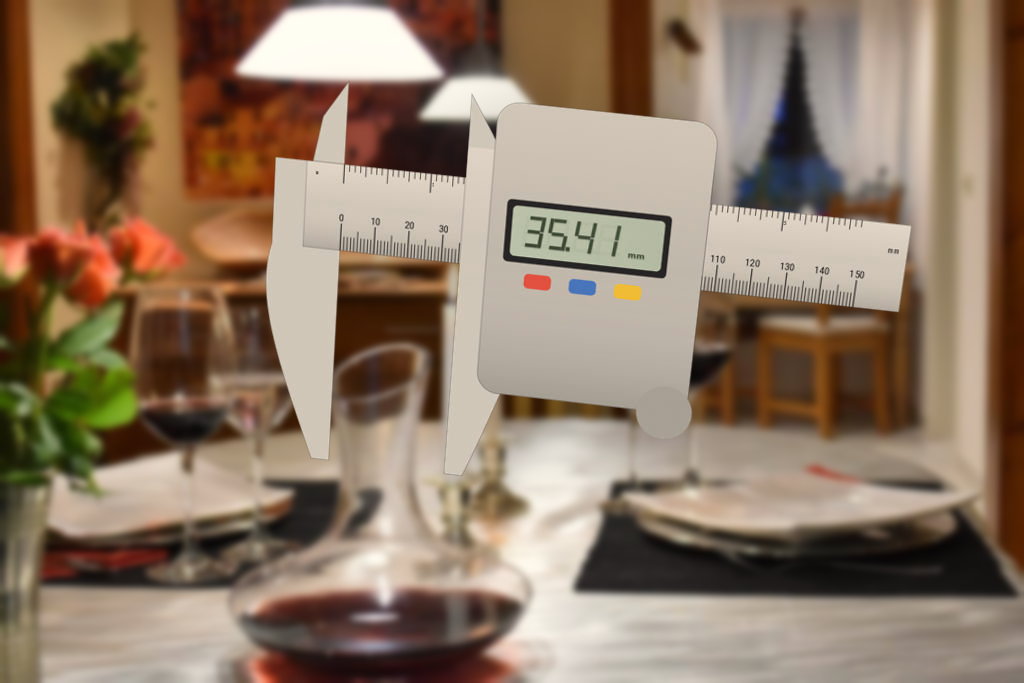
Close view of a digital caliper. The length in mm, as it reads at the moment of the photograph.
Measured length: 35.41 mm
